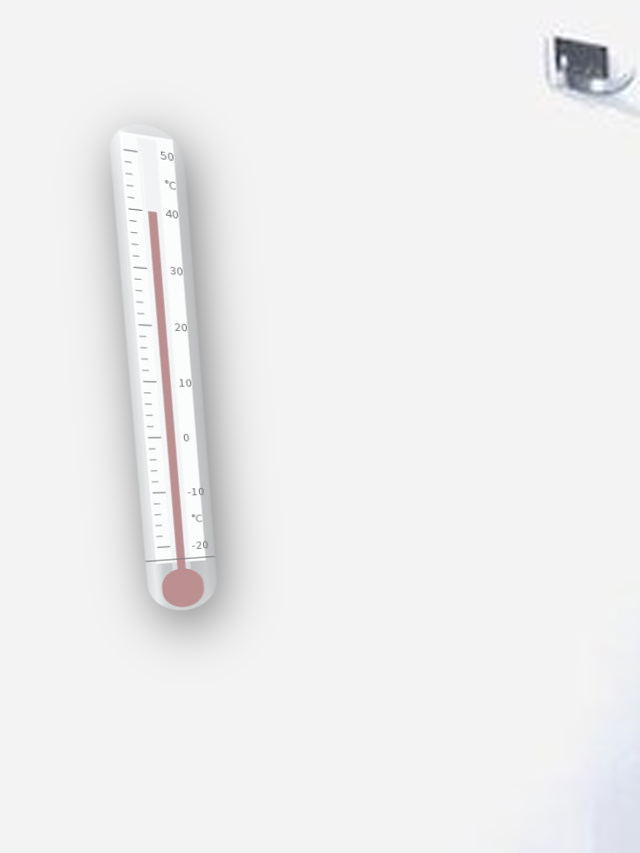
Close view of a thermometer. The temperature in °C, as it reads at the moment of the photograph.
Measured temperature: 40 °C
